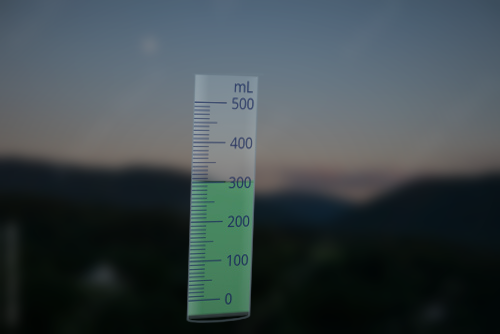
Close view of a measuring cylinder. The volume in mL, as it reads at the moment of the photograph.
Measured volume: 300 mL
